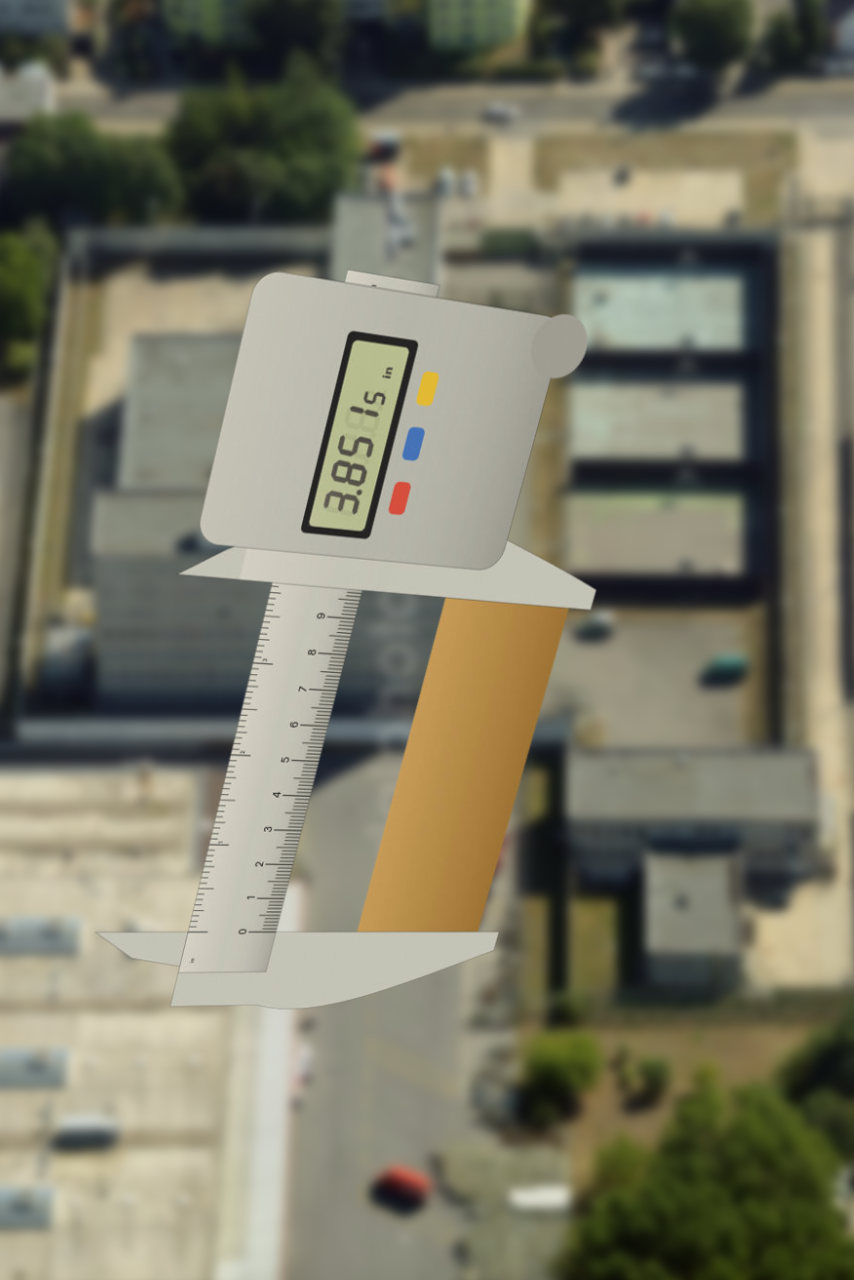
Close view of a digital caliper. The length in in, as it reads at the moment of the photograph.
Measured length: 3.8515 in
